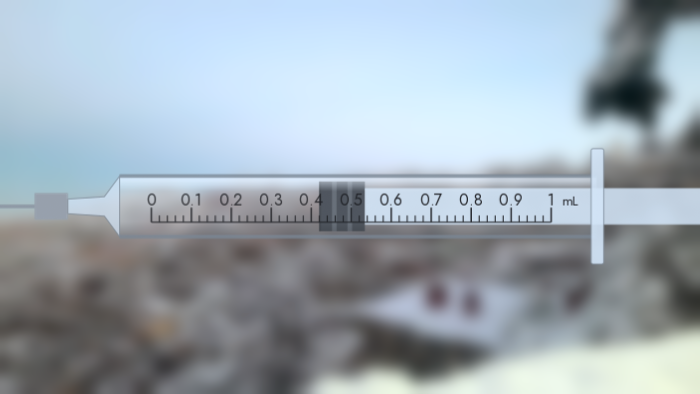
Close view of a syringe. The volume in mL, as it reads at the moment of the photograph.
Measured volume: 0.42 mL
